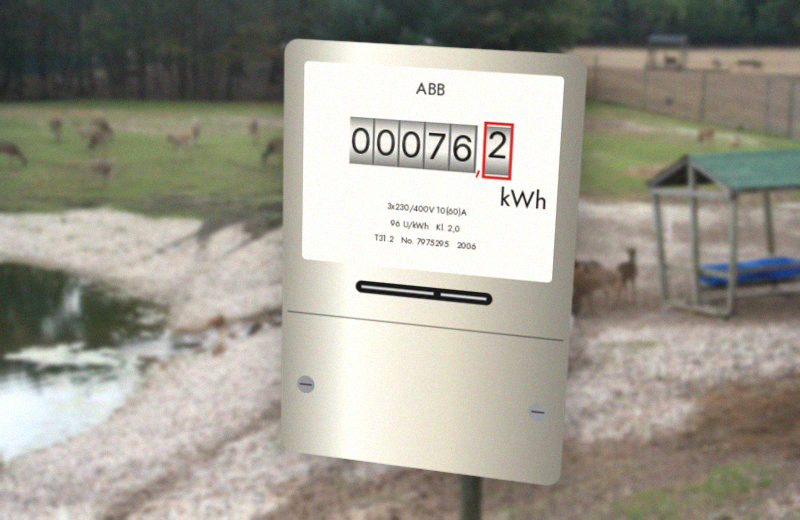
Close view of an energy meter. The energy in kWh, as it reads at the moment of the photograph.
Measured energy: 76.2 kWh
